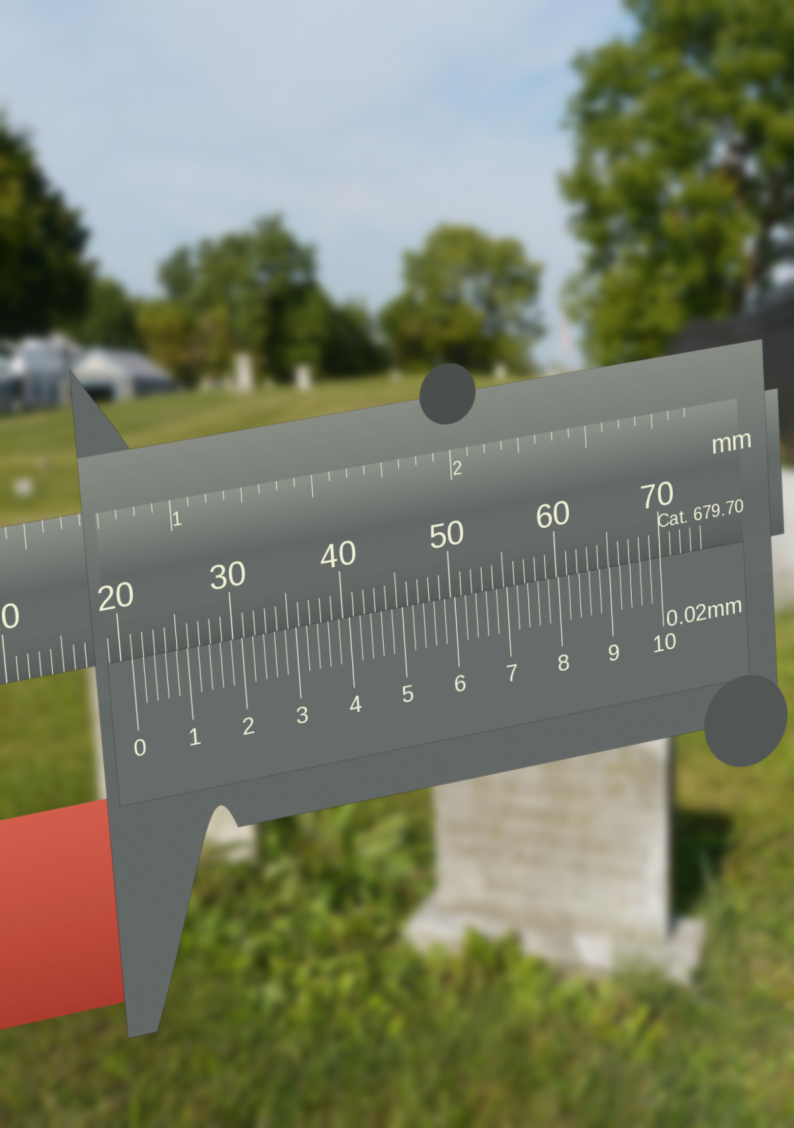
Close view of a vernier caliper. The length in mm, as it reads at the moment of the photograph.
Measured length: 21.0 mm
